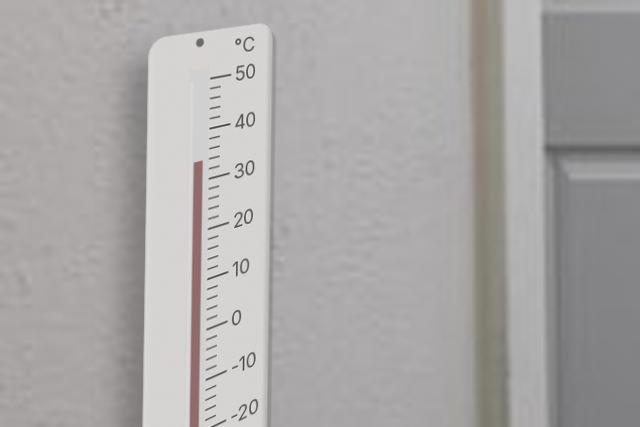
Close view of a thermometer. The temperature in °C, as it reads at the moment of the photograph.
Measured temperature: 34 °C
